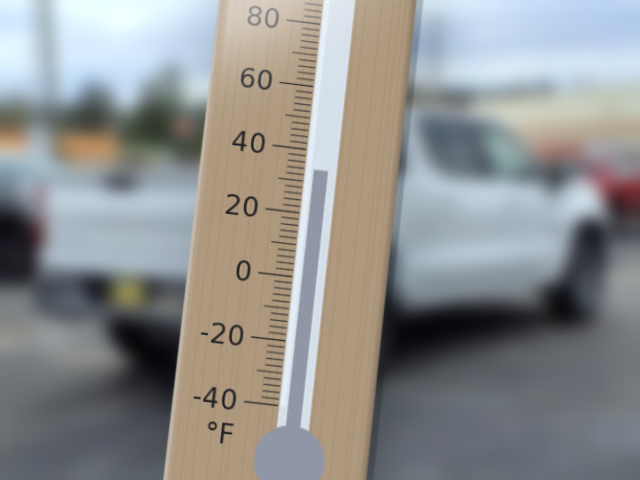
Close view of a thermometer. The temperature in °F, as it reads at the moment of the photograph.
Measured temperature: 34 °F
